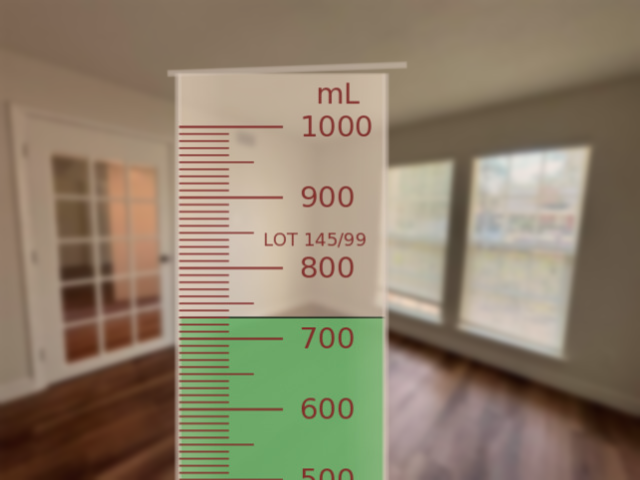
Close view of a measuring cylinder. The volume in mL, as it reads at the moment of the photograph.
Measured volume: 730 mL
